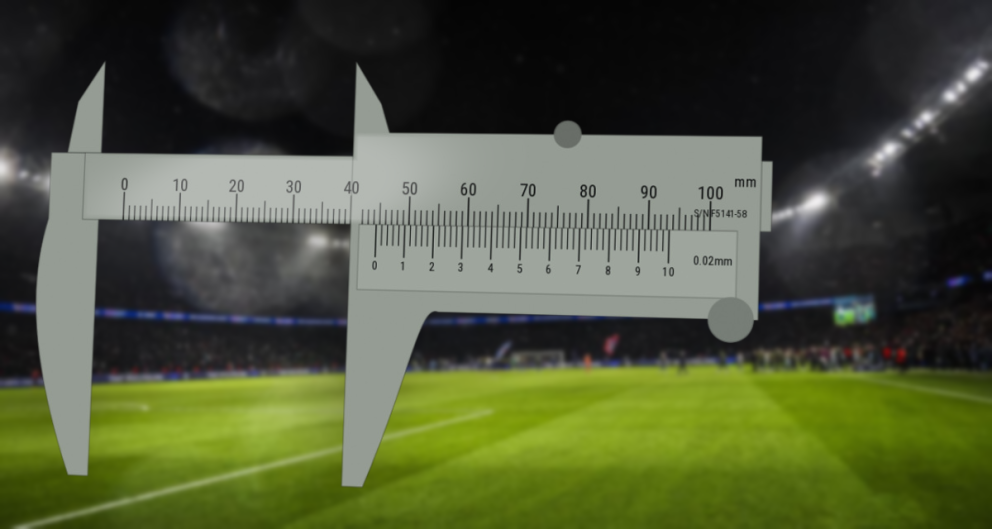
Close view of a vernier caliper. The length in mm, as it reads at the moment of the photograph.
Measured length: 44.4 mm
